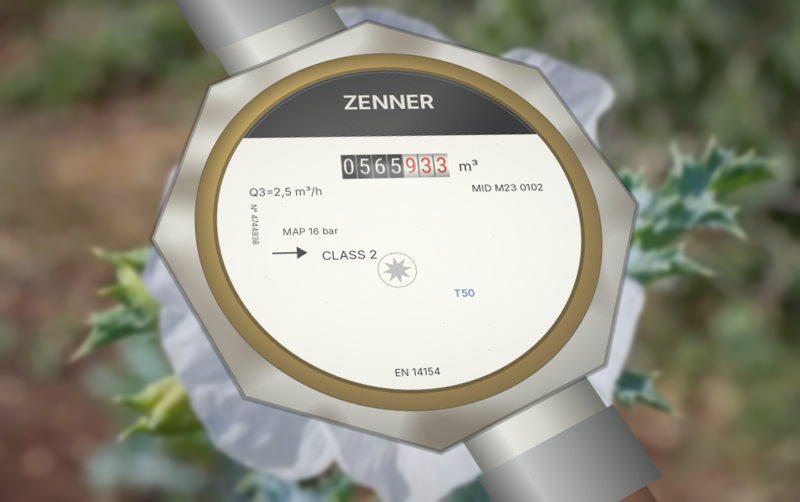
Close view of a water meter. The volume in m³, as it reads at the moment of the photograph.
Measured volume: 565.933 m³
